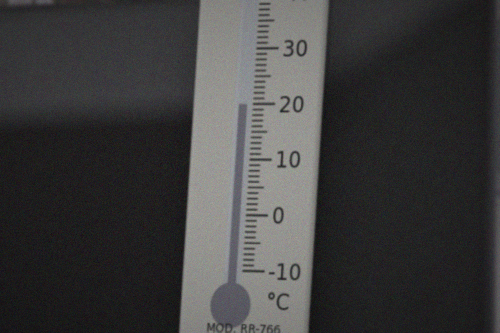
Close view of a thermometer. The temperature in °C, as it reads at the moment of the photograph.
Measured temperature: 20 °C
